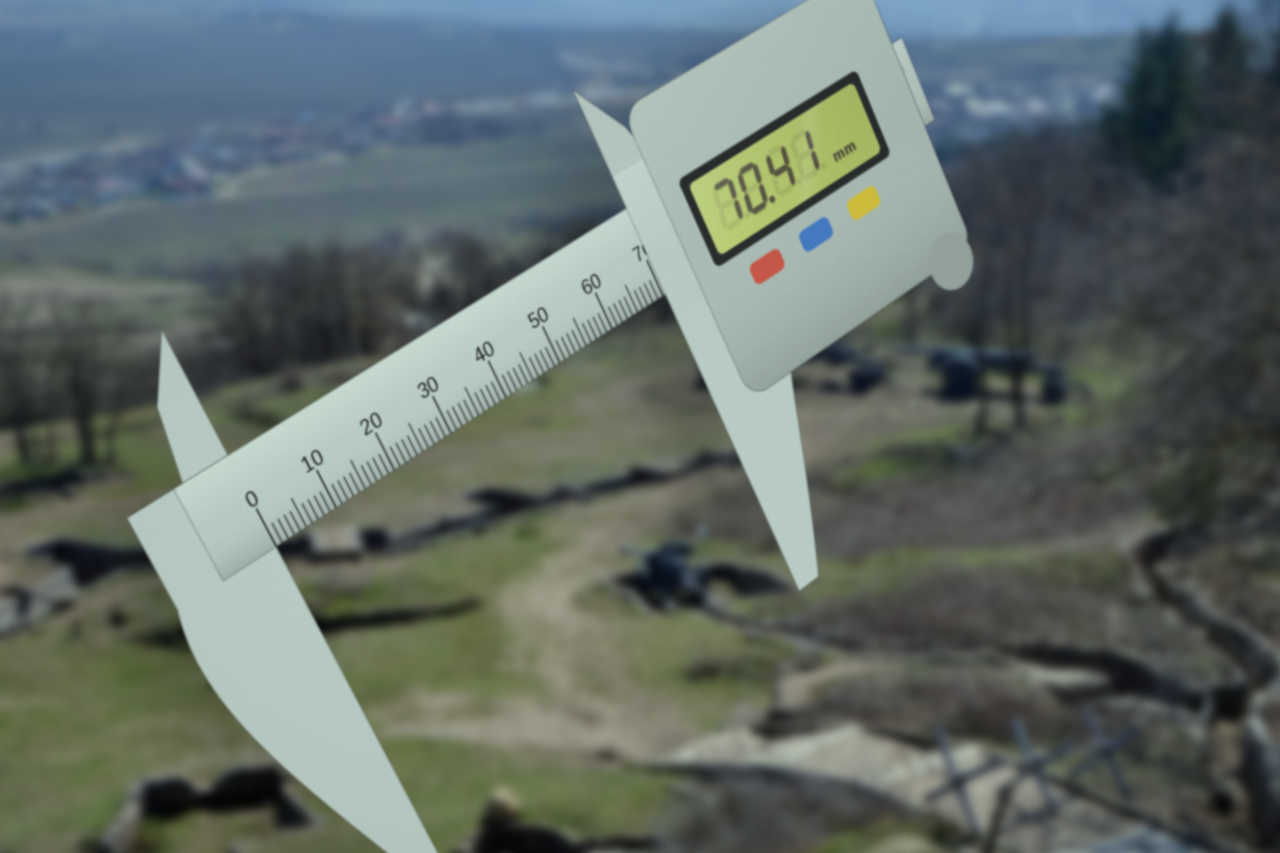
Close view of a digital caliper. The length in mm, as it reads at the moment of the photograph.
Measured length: 70.41 mm
